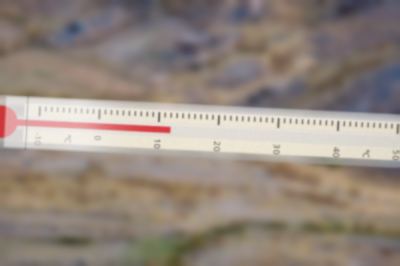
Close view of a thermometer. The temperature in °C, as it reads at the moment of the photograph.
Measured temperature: 12 °C
